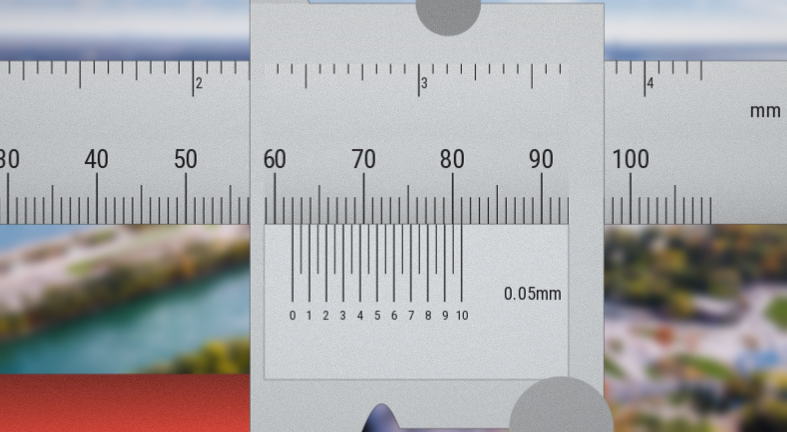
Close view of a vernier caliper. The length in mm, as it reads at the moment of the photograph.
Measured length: 62.0 mm
